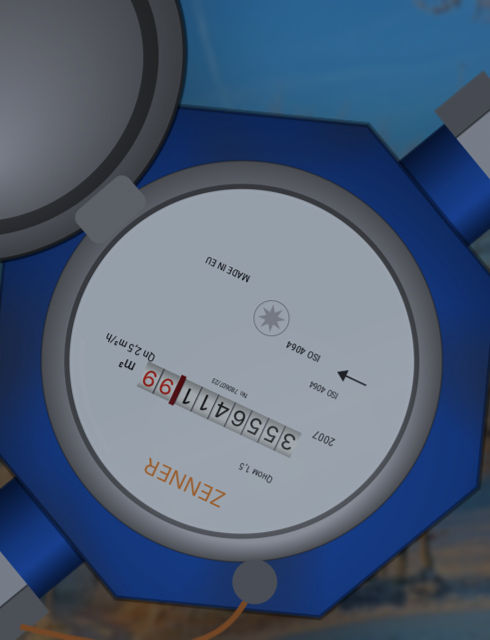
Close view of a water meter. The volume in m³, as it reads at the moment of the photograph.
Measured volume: 3556411.99 m³
